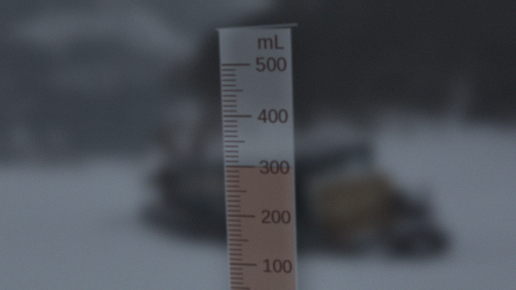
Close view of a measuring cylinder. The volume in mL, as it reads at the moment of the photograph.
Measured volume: 300 mL
